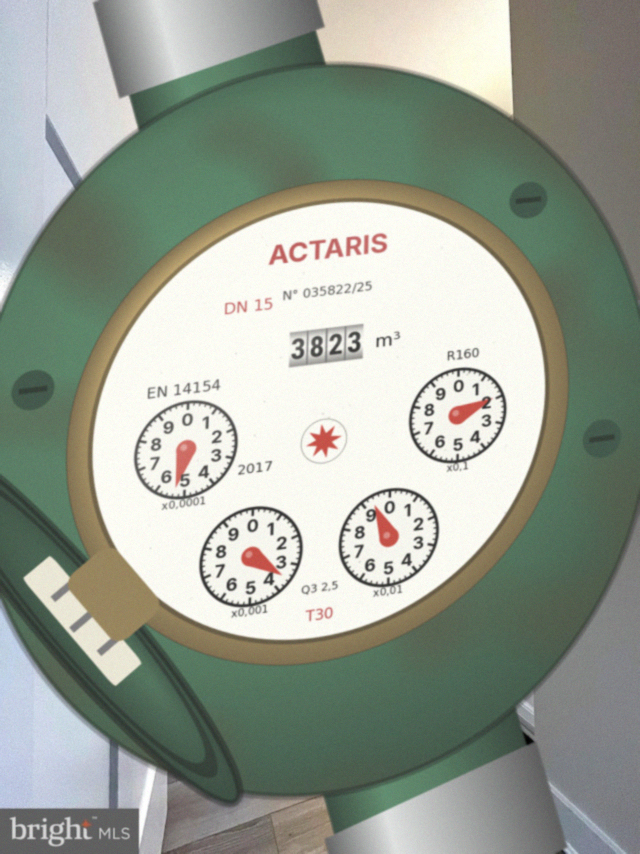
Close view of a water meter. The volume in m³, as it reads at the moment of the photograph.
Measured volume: 3823.1935 m³
